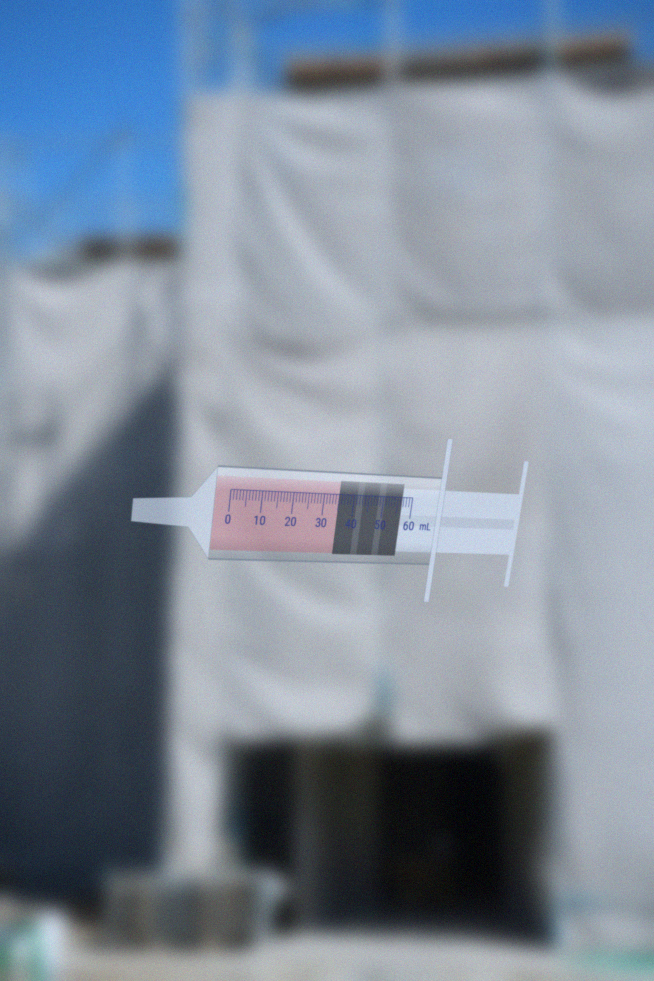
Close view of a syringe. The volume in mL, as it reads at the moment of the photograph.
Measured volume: 35 mL
